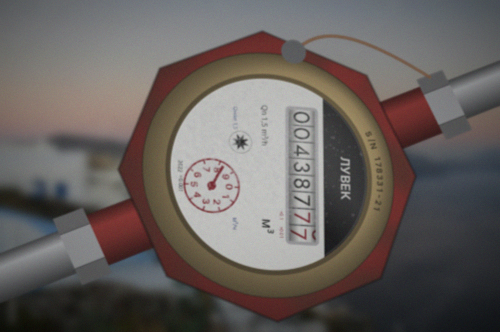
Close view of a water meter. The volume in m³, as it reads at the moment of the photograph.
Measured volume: 4387.768 m³
